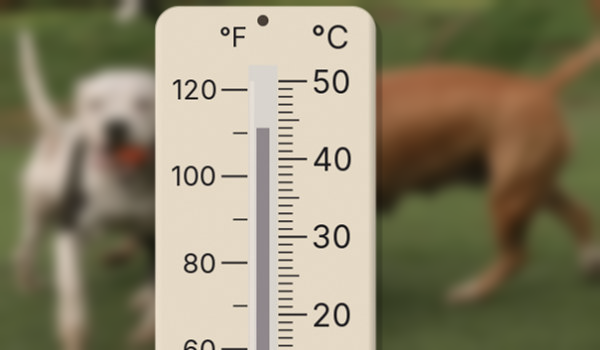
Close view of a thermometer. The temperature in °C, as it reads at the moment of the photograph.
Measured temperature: 44 °C
